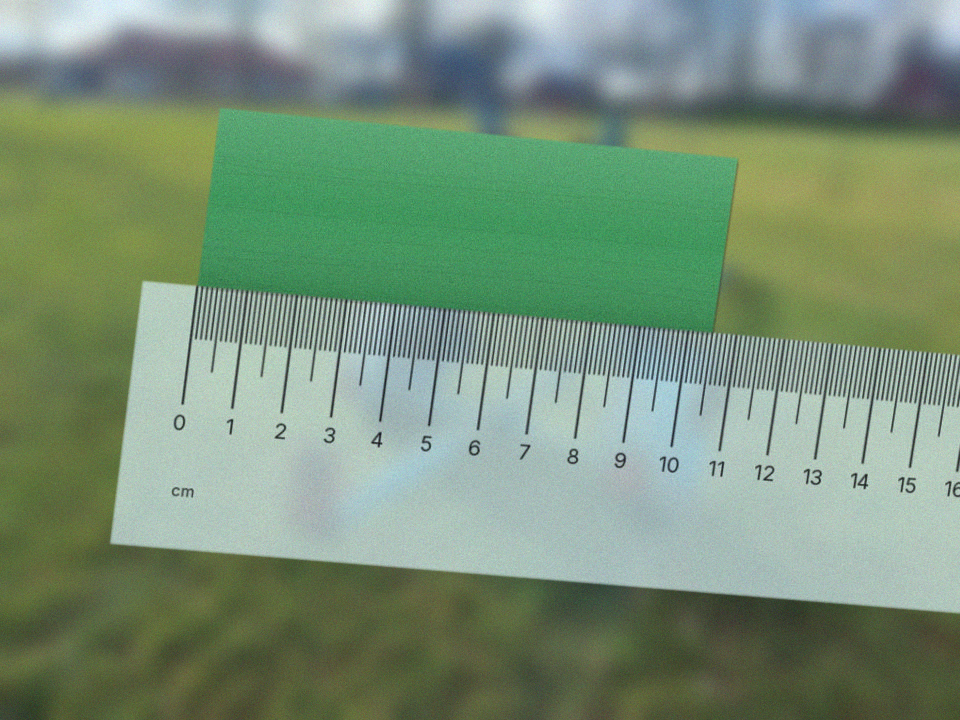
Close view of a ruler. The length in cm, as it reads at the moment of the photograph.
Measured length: 10.5 cm
